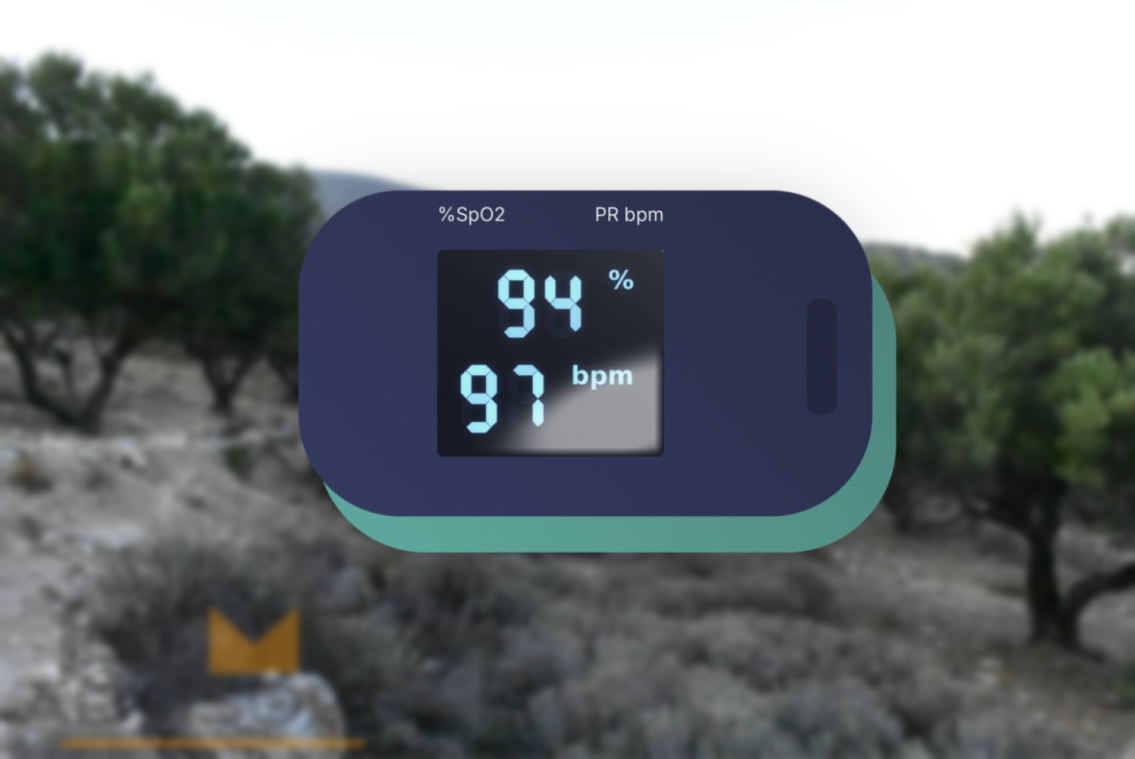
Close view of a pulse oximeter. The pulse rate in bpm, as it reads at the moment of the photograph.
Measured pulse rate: 97 bpm
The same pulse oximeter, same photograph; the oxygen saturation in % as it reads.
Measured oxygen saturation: 94 %
